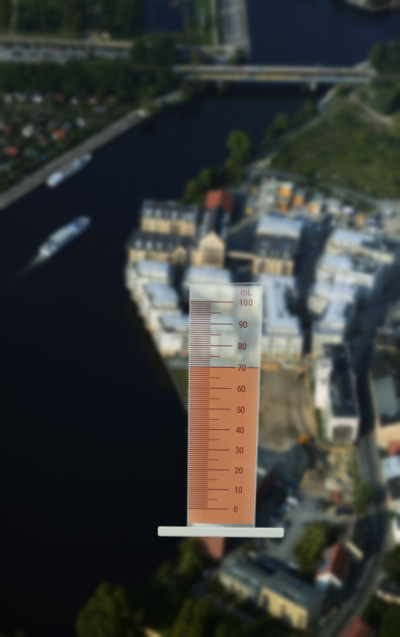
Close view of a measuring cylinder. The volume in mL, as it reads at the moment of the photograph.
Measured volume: 70 mL
